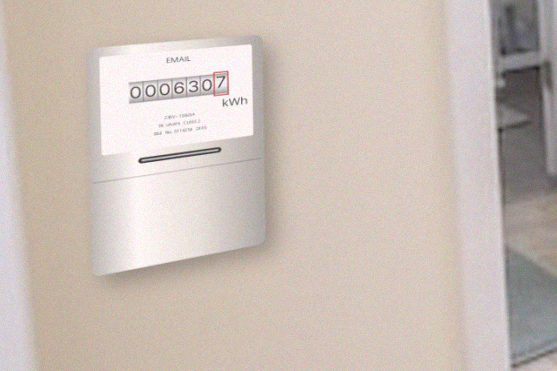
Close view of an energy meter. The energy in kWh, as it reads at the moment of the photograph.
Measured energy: 630.7 kWh
